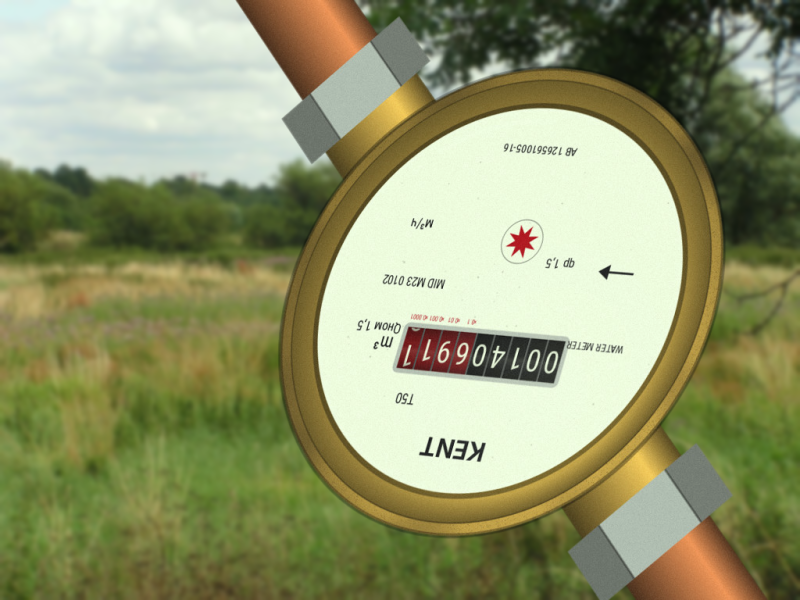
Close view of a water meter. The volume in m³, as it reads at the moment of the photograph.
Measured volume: 140.6911 m³
